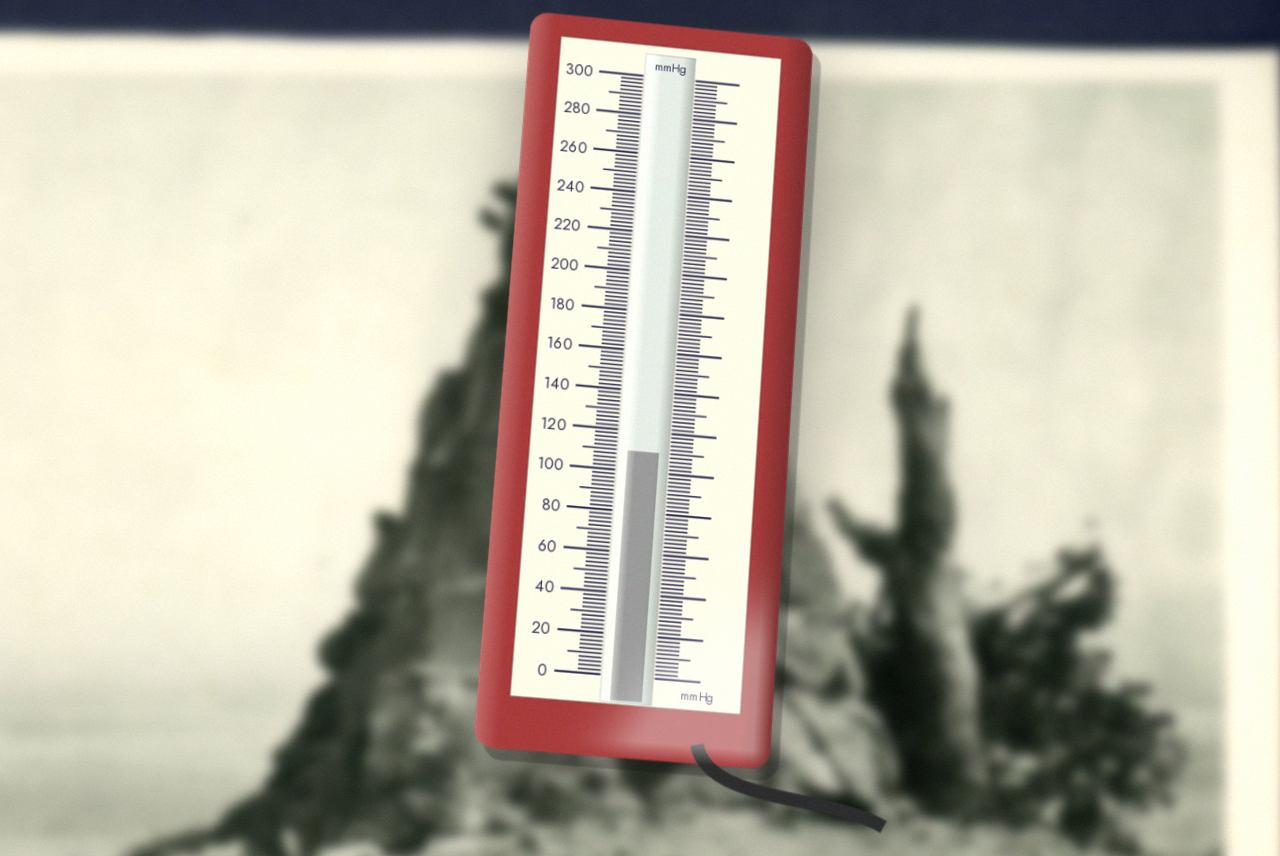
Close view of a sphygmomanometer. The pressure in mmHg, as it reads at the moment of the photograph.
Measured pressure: 110 mmHg
